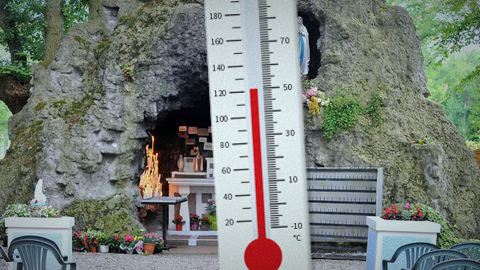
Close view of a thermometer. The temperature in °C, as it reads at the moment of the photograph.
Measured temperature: 50 °C
